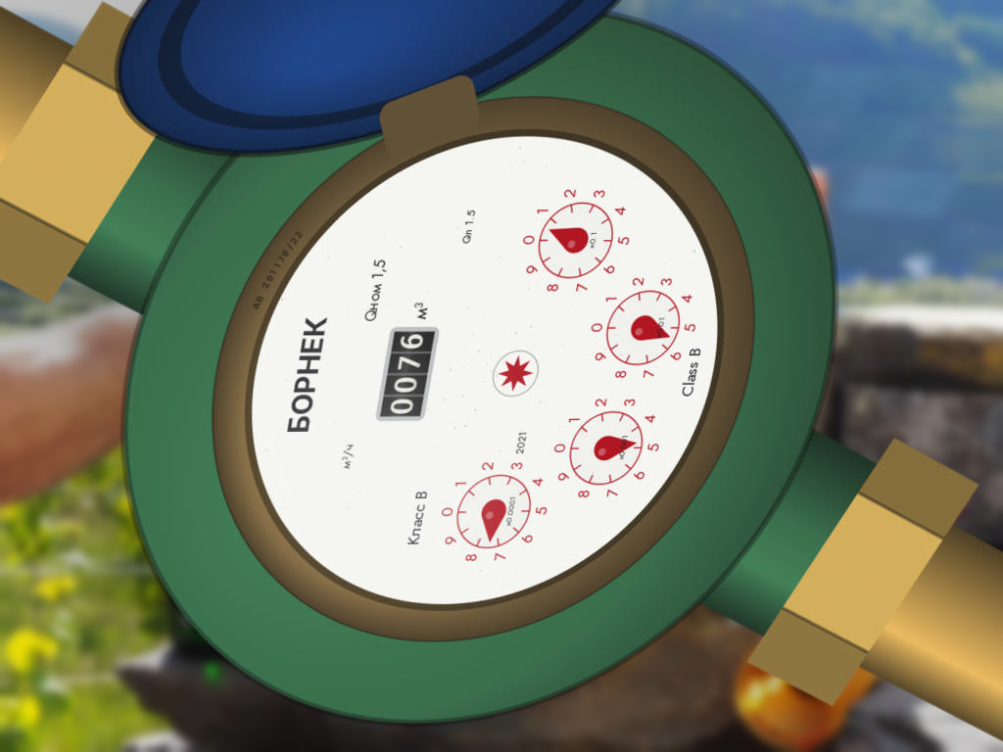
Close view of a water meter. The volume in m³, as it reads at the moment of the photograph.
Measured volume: 76.0547 m³
